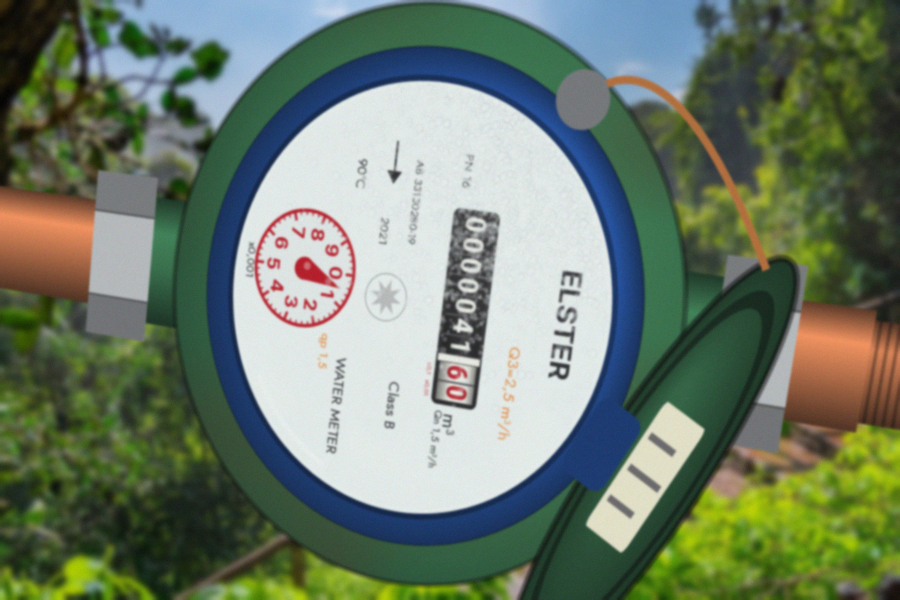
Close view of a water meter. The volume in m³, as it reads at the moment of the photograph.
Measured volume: 41.600 m³
